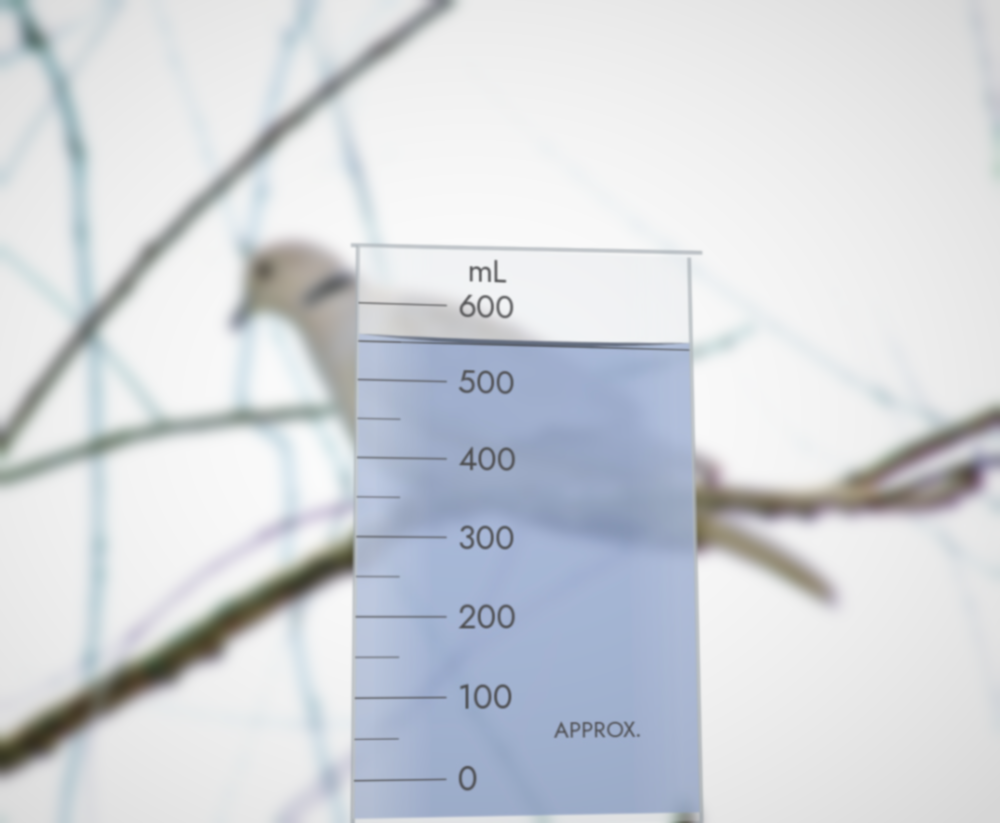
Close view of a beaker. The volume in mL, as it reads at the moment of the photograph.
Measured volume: 550 mL
